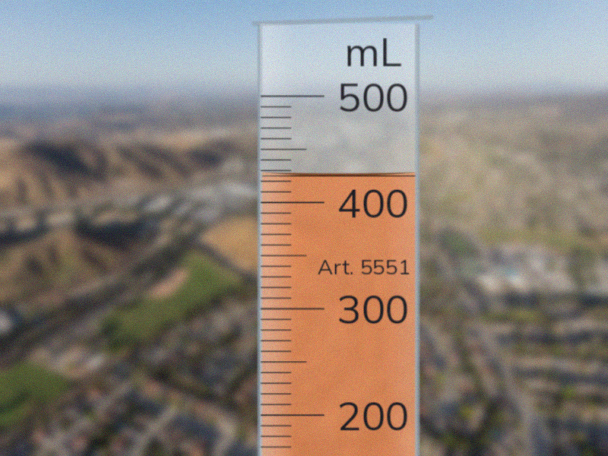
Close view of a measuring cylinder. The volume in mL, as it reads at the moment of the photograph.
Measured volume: 425 mL
